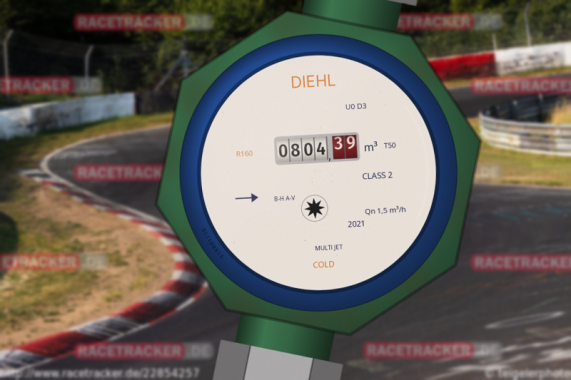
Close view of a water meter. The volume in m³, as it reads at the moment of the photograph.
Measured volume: 804.39 m³
